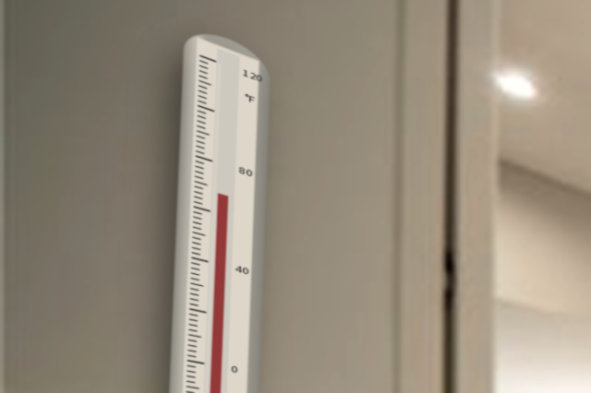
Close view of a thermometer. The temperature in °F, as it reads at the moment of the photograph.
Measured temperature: 68 °F
